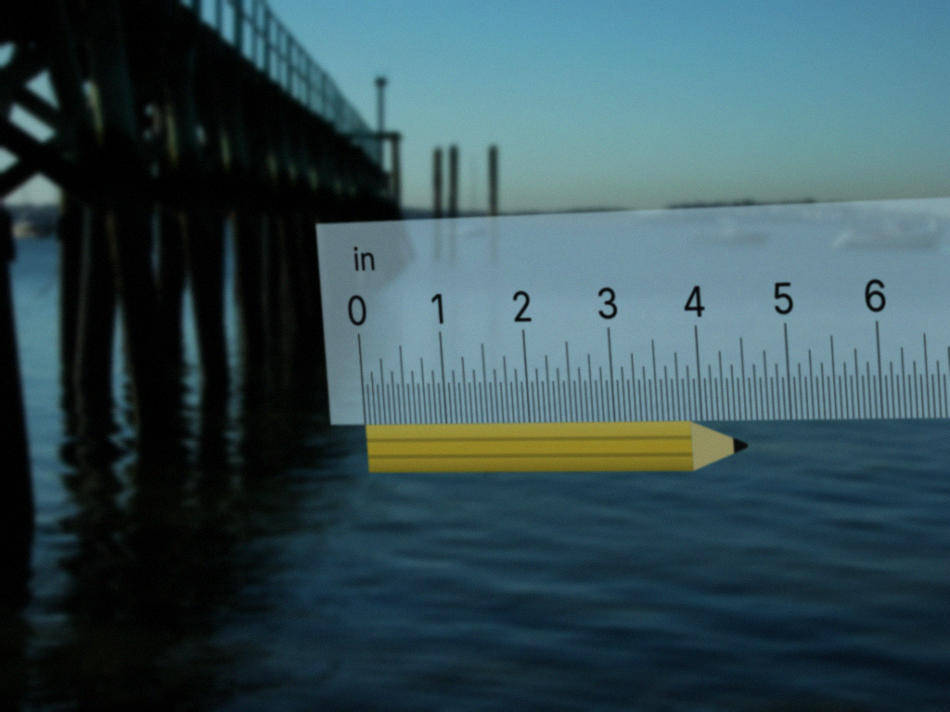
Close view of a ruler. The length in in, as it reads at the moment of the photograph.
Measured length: 4.5 in
